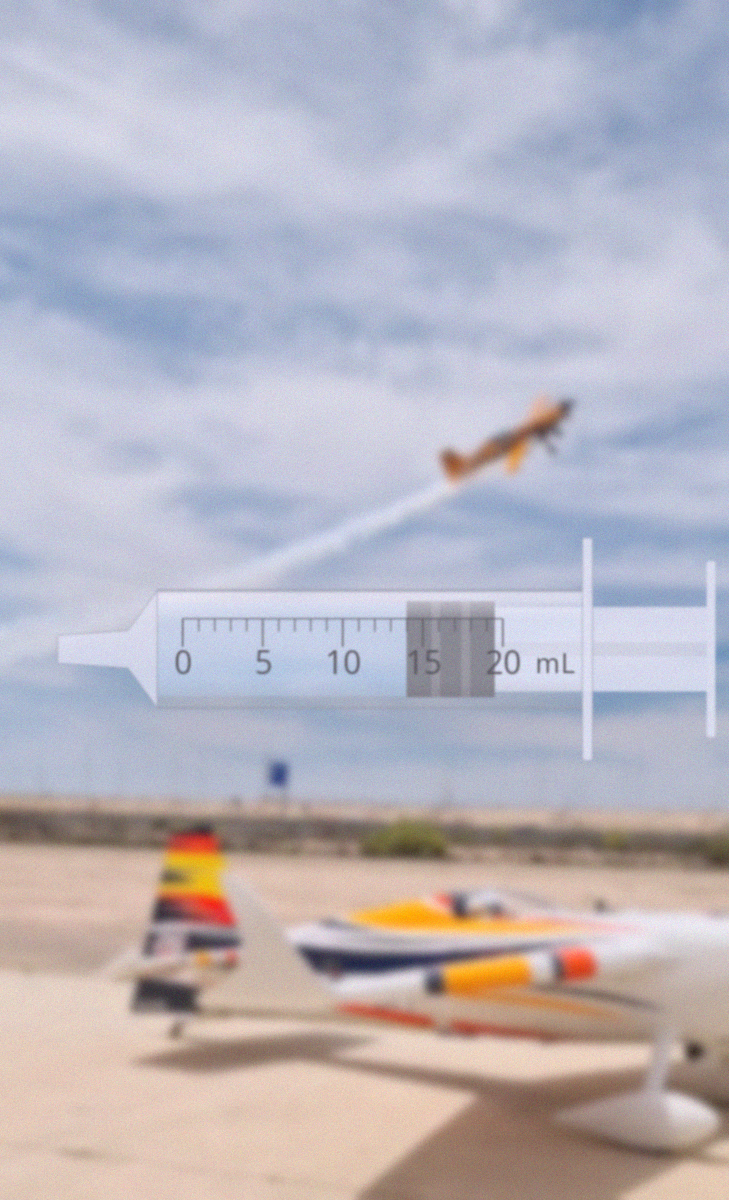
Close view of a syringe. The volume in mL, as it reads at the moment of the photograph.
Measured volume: 14 mL
